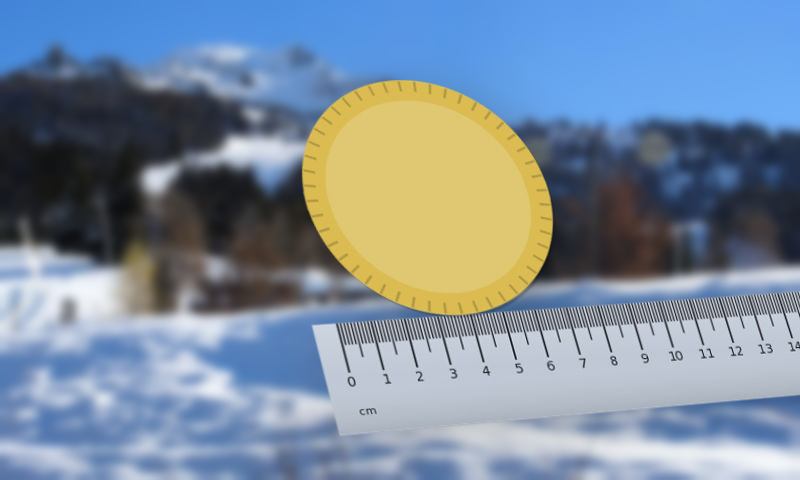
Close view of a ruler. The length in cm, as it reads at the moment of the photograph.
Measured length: 7.5 cm
